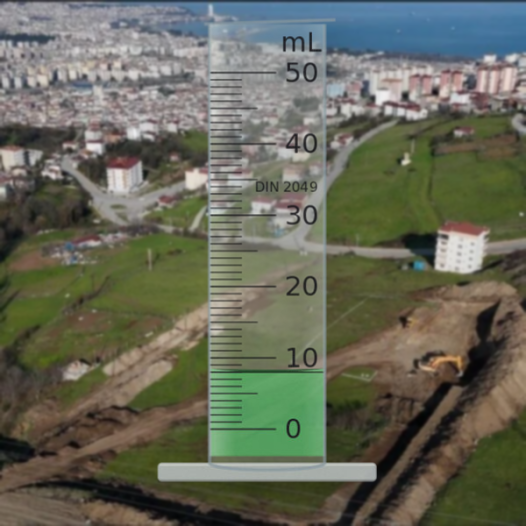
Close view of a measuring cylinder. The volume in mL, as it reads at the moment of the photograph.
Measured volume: 8 mL
